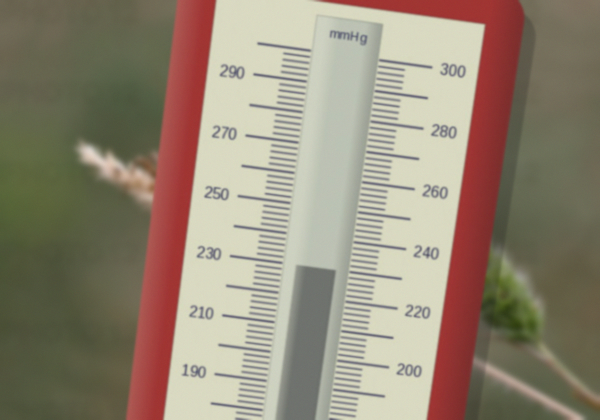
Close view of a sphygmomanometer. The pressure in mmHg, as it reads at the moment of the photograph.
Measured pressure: 230 mmHg
